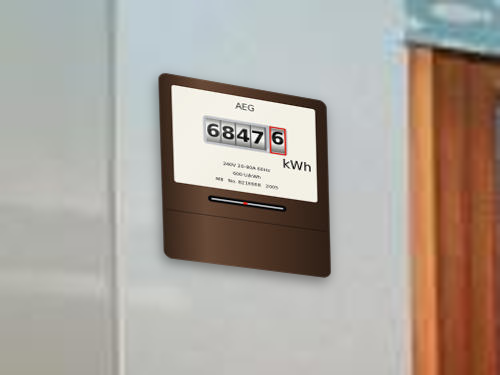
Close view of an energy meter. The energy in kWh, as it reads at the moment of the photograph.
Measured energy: 6847.6 kWh
